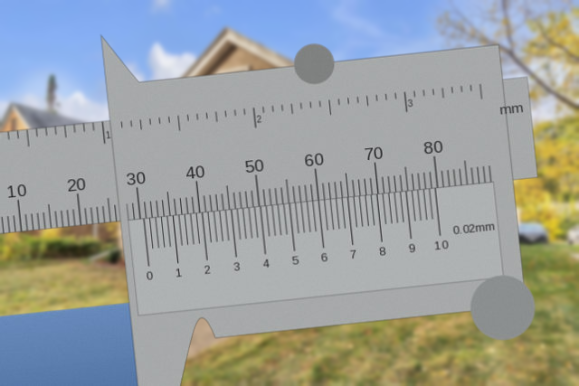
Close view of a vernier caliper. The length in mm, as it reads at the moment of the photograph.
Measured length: 30.6 mm
